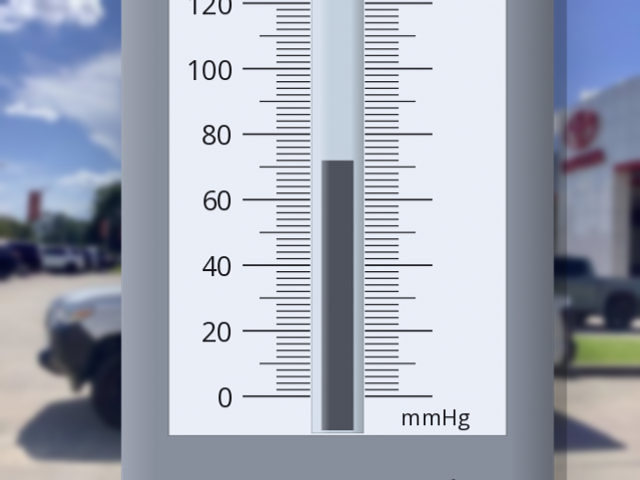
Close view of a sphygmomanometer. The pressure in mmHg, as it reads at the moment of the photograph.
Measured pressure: 72 mmHg
